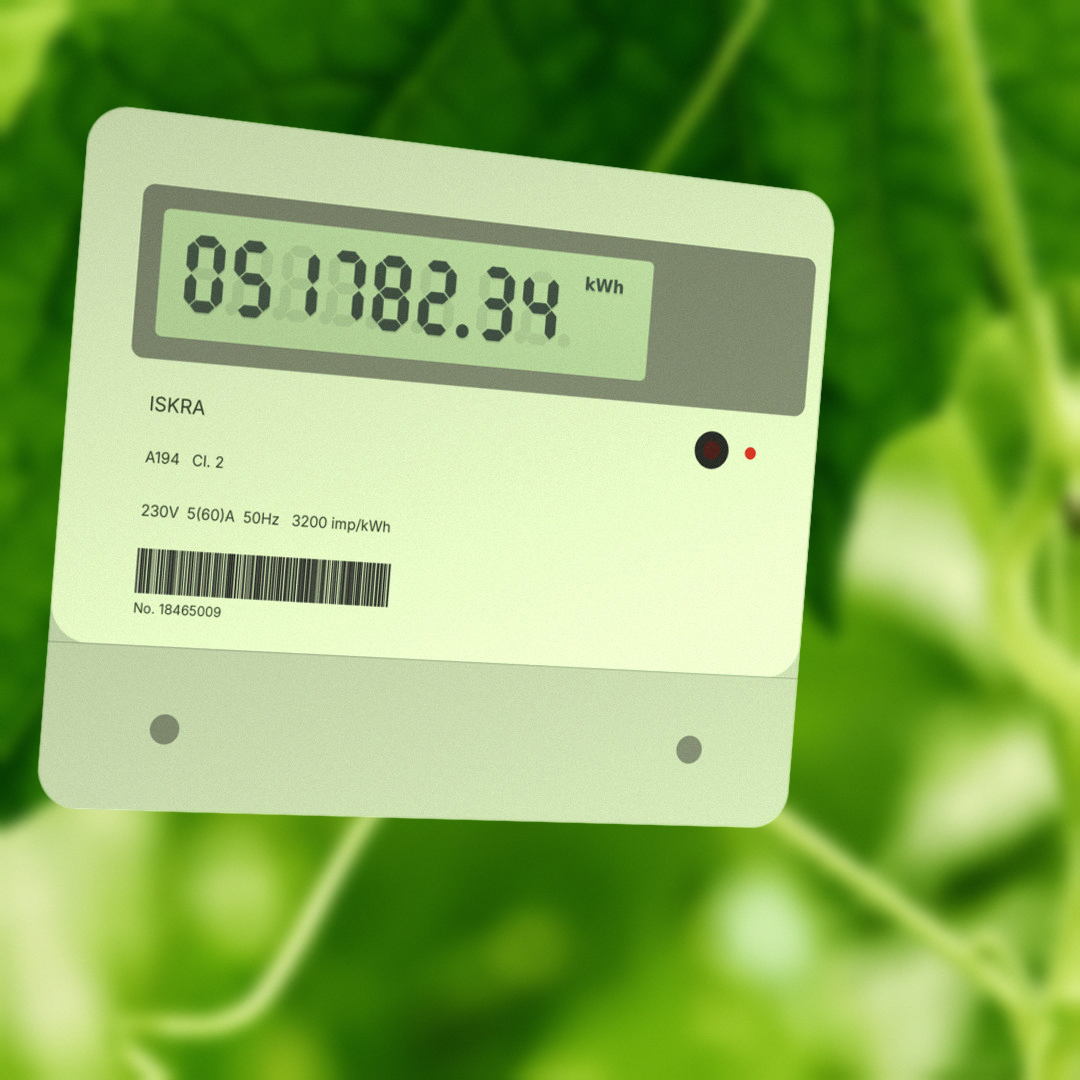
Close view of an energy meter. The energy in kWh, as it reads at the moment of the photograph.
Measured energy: 51782.34 kWh
